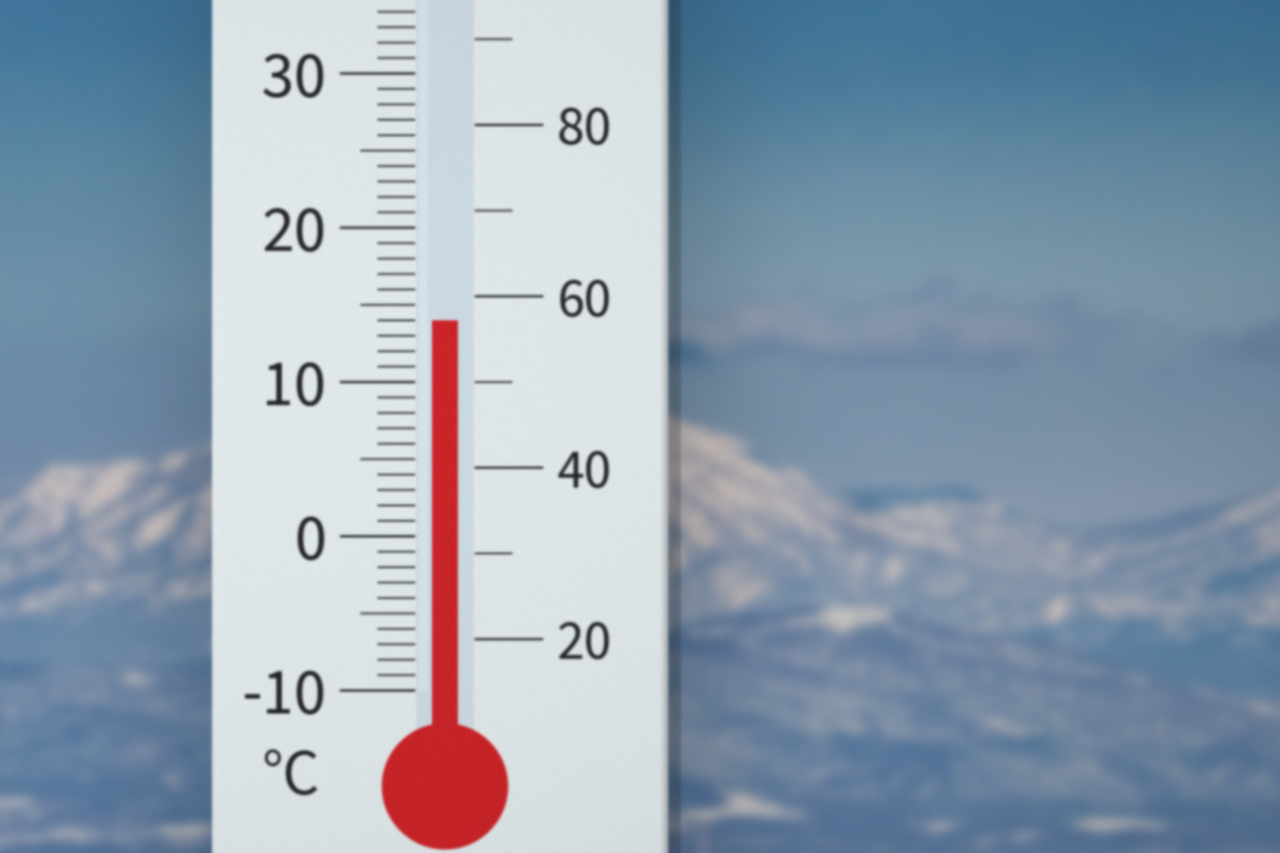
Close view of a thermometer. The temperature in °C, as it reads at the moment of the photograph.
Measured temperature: 14 °C
